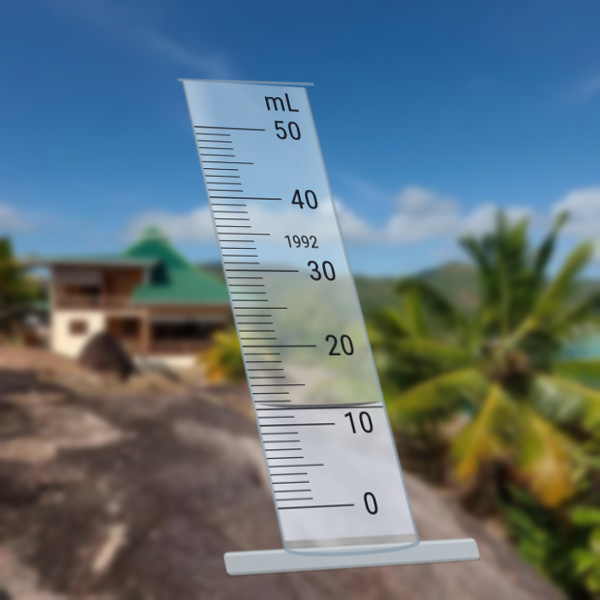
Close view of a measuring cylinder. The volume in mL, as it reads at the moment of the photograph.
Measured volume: 12 mL
